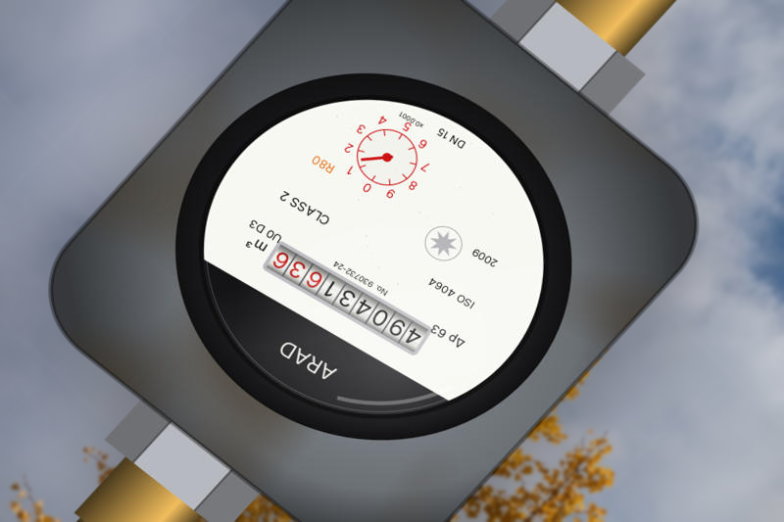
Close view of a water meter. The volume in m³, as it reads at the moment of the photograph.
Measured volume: 490431.6361 m³
